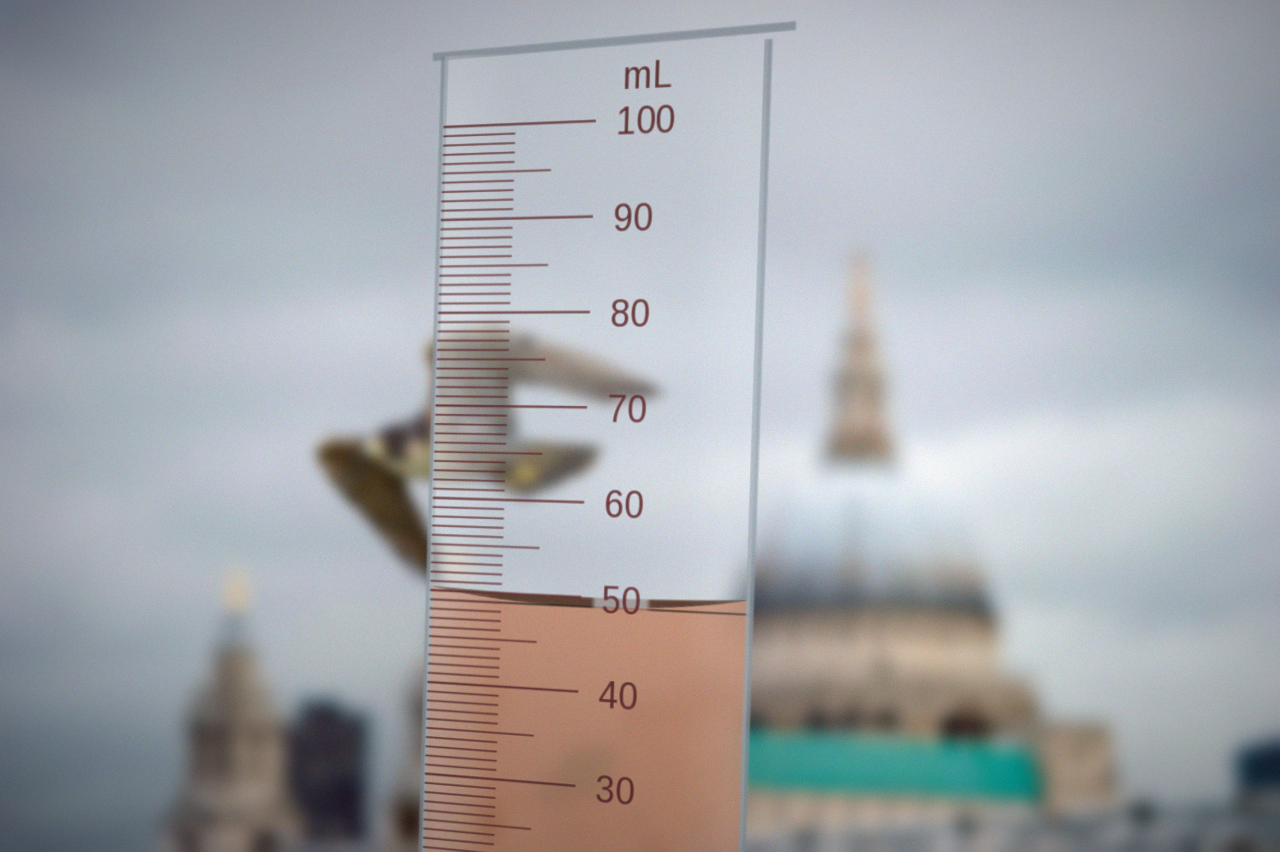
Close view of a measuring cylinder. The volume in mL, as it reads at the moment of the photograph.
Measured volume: 49 mL
